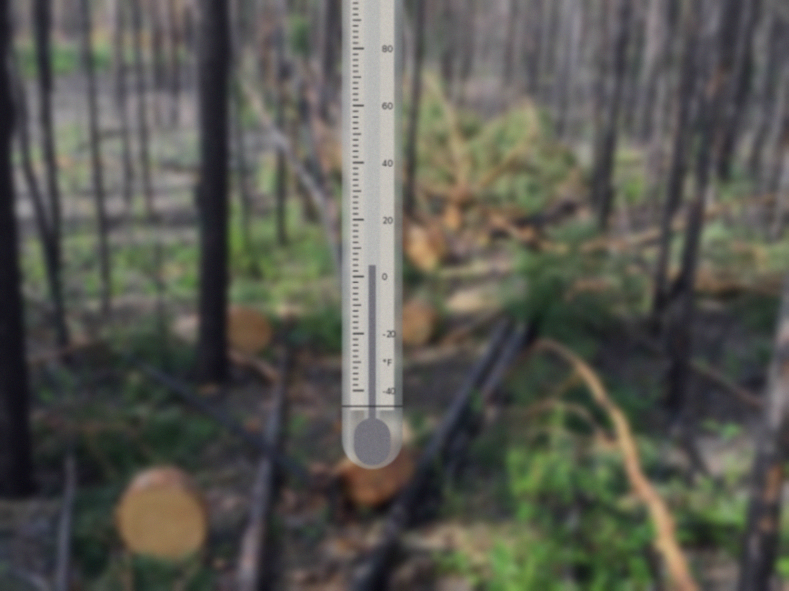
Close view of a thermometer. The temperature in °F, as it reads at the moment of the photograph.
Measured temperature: 4 °F
